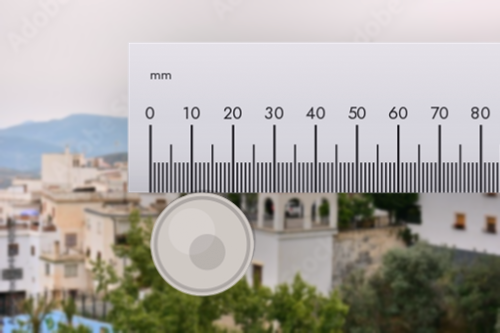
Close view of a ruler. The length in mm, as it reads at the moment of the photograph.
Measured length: 25 mm
